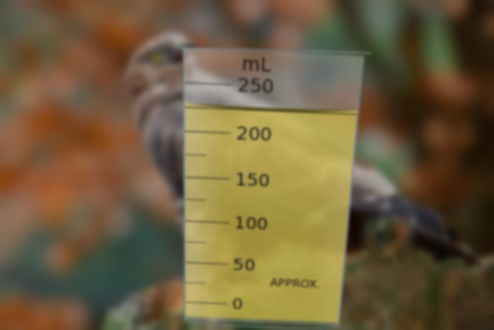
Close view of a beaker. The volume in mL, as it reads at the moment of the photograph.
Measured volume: 225 mL
